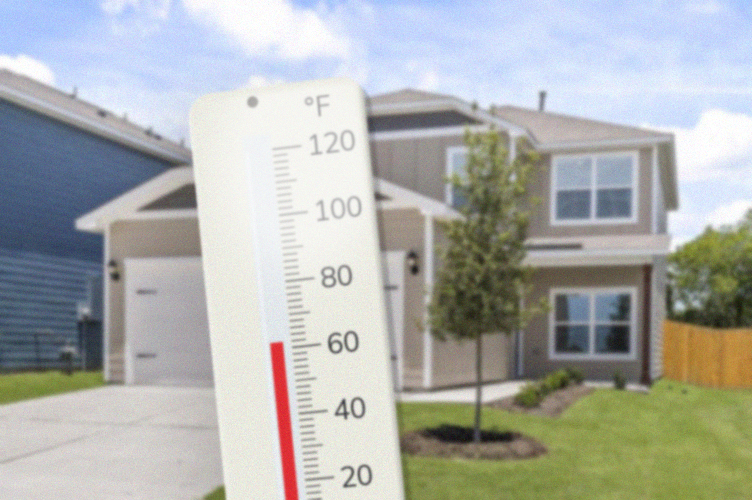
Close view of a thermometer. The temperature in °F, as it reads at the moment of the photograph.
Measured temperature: 62 °F
